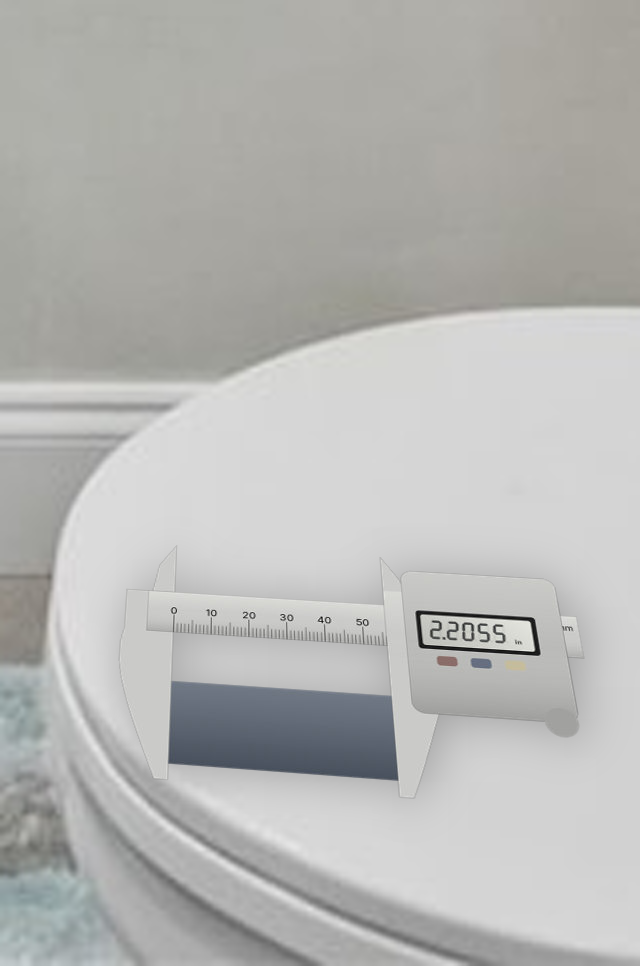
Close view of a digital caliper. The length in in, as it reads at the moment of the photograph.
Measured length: 2.2055 in
